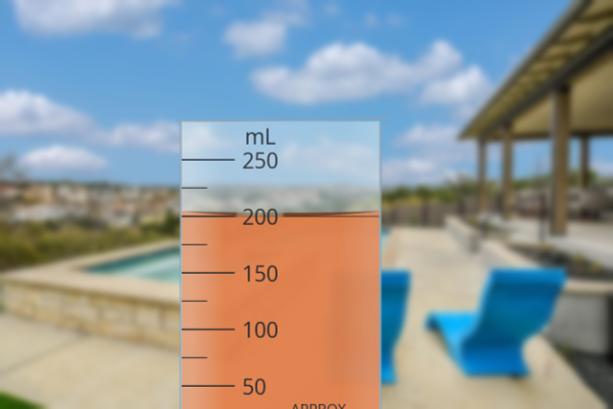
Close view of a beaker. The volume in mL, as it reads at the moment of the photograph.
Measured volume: 200 mL
